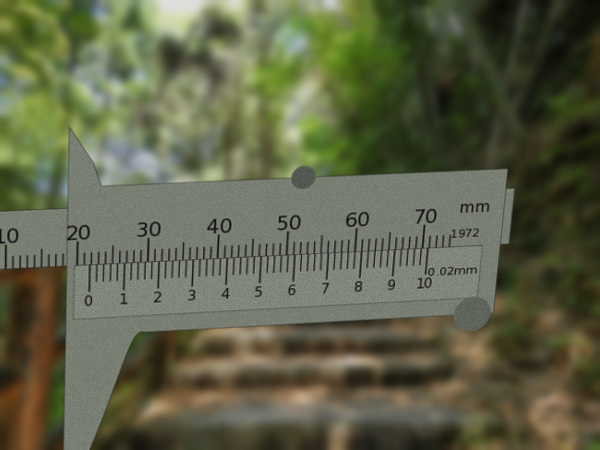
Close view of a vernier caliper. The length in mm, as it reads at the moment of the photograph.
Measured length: 21.8 mm
